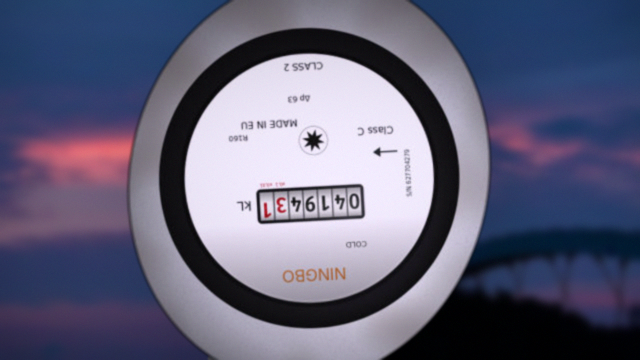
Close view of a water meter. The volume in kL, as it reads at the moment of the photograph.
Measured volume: 4194.31 kL
